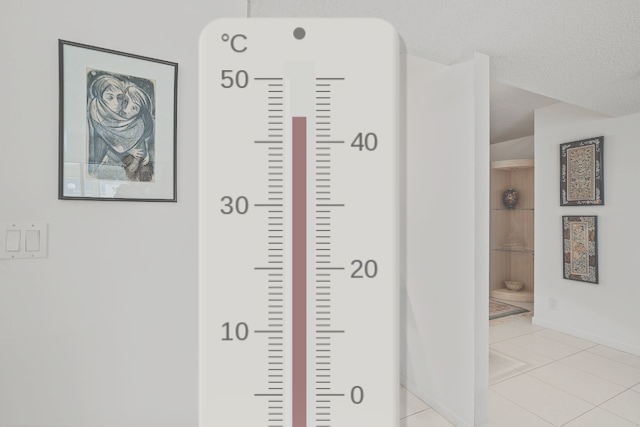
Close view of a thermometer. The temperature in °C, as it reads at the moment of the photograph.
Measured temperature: 44 °C
